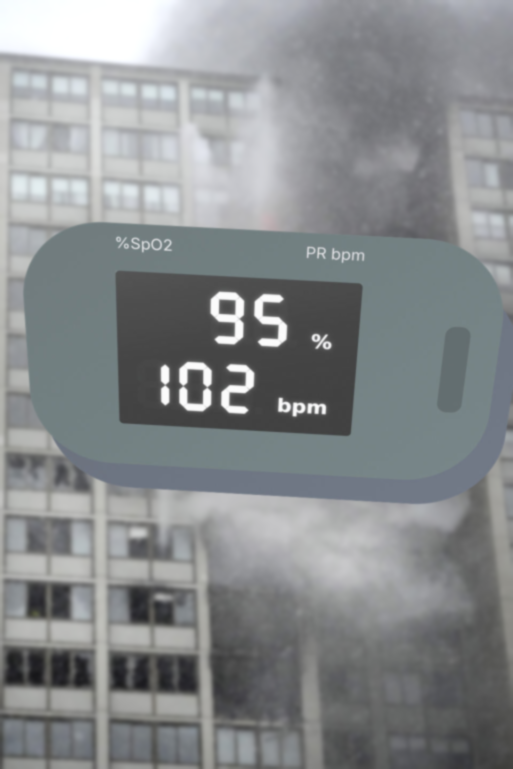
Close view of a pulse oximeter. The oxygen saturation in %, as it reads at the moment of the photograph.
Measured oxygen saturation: 95 %
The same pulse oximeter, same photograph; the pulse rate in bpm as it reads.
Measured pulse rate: 102 bpm
